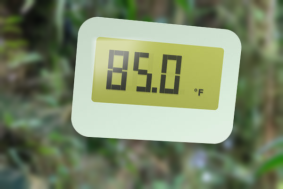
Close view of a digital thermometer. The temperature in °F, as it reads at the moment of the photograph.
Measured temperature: 85.0 °F
